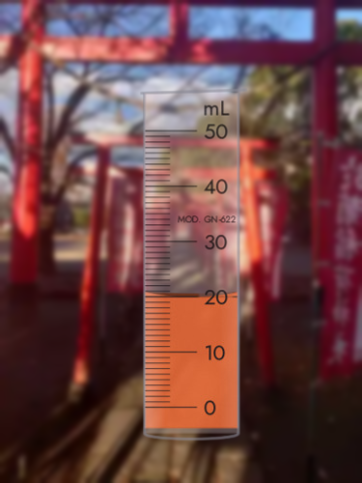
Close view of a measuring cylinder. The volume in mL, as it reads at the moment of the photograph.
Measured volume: 20 mL
